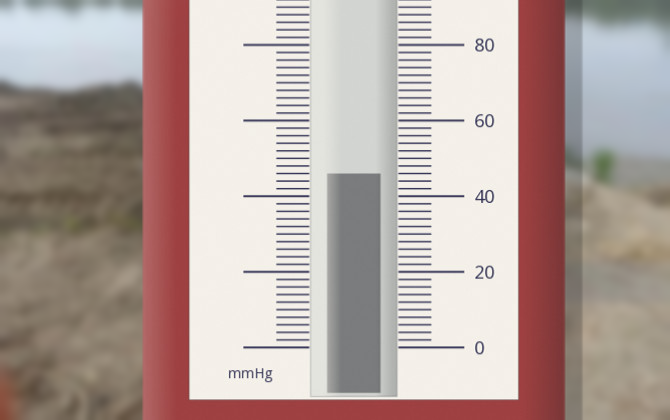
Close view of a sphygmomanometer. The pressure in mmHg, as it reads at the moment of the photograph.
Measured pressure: 46 mmHg
